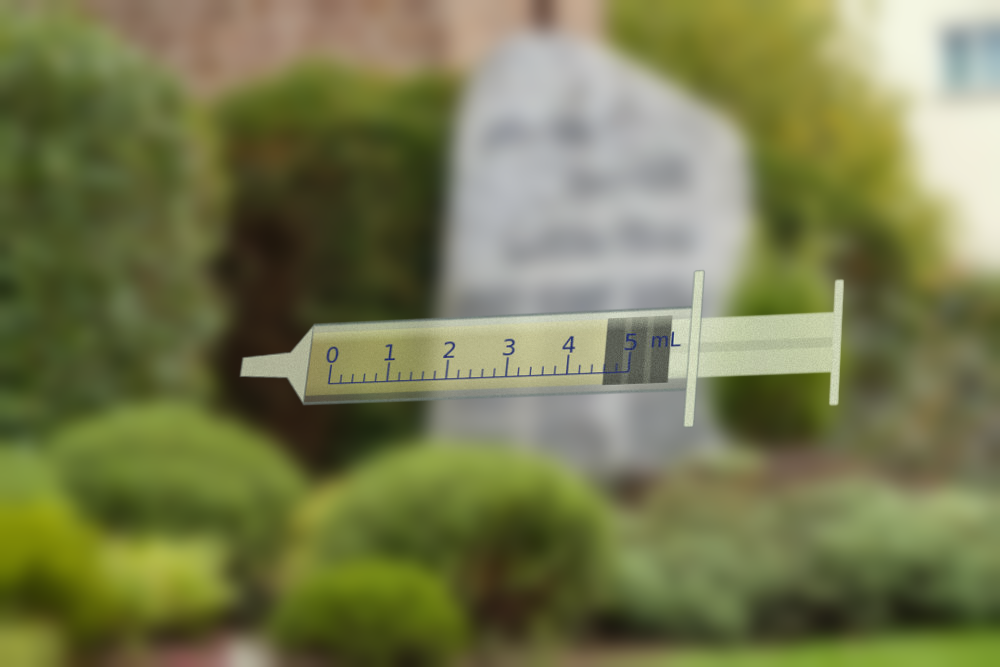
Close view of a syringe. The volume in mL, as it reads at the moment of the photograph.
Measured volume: 4.6 mL
